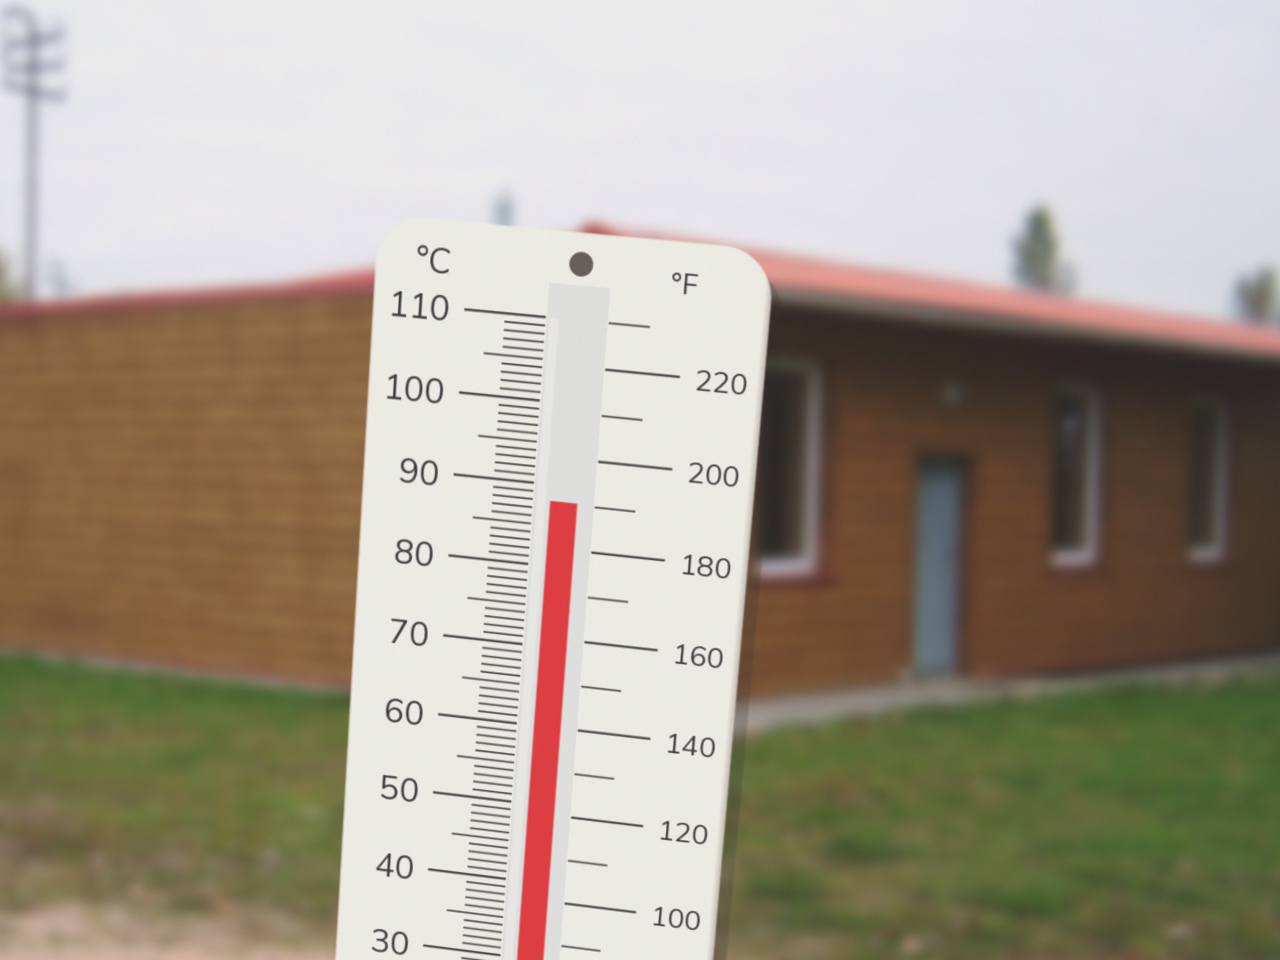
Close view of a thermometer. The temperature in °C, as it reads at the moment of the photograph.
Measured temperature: 88 °C
